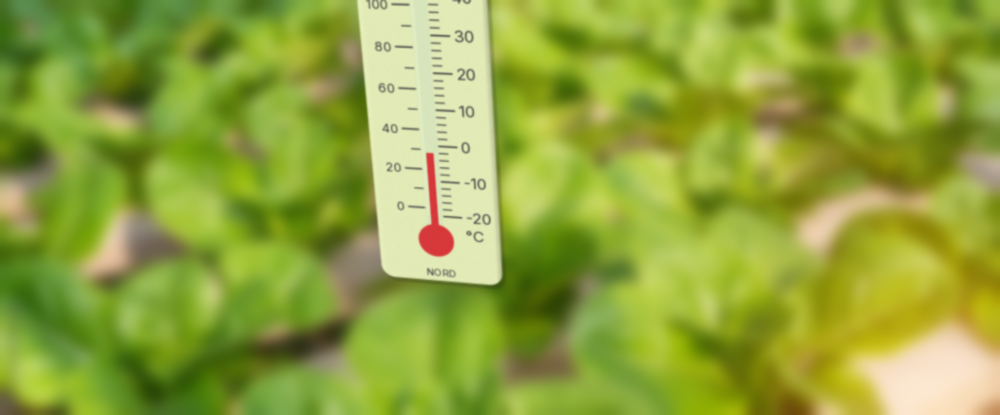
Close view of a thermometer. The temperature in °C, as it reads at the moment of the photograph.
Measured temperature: -2 °C
